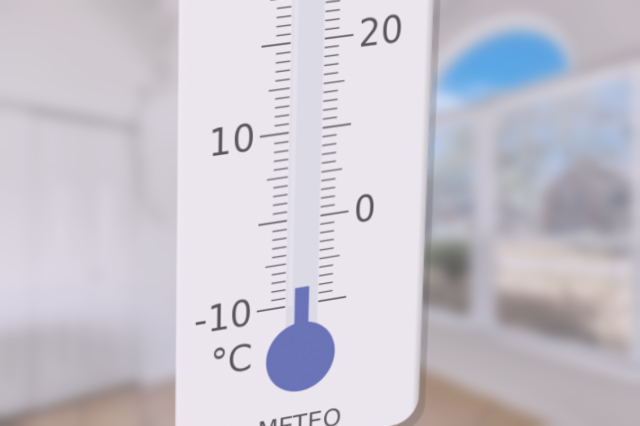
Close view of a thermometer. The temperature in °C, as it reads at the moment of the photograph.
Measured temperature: -8 °C
